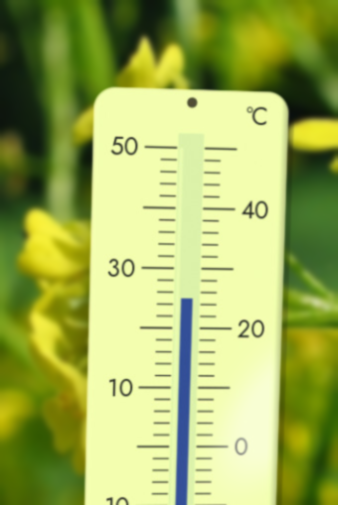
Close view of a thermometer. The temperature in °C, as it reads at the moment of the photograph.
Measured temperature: 25 °C
